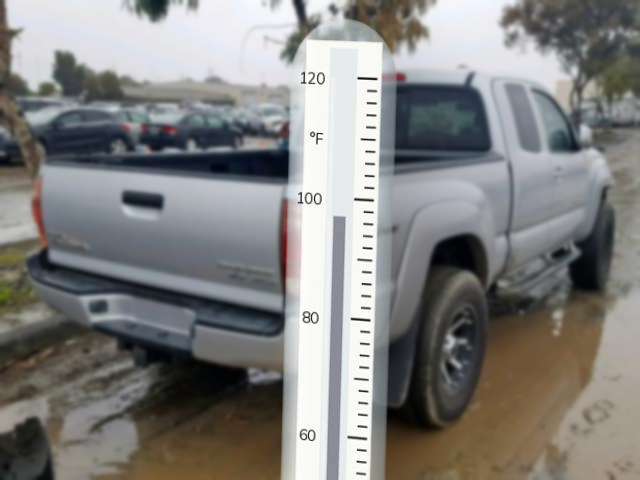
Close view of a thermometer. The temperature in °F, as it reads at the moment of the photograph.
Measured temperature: 97 °F
